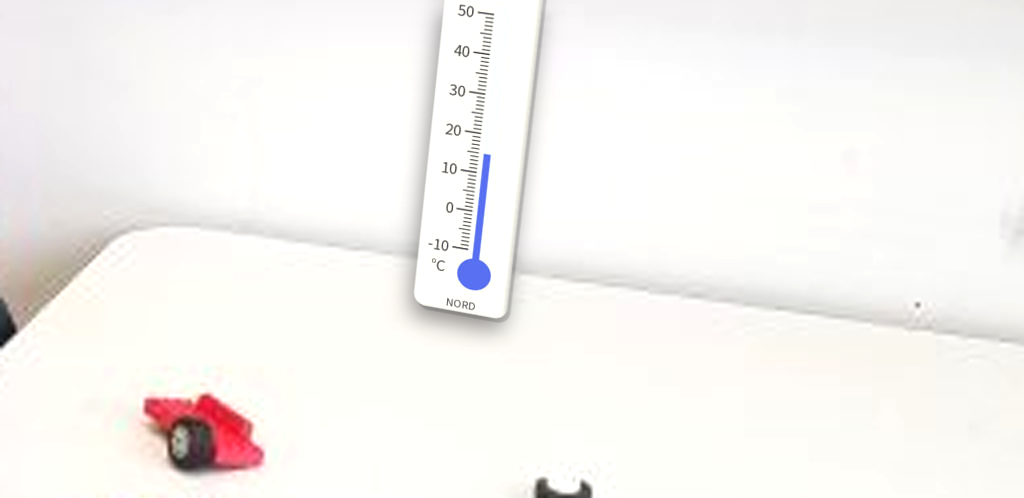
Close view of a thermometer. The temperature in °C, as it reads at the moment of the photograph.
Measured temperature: 15 °C
